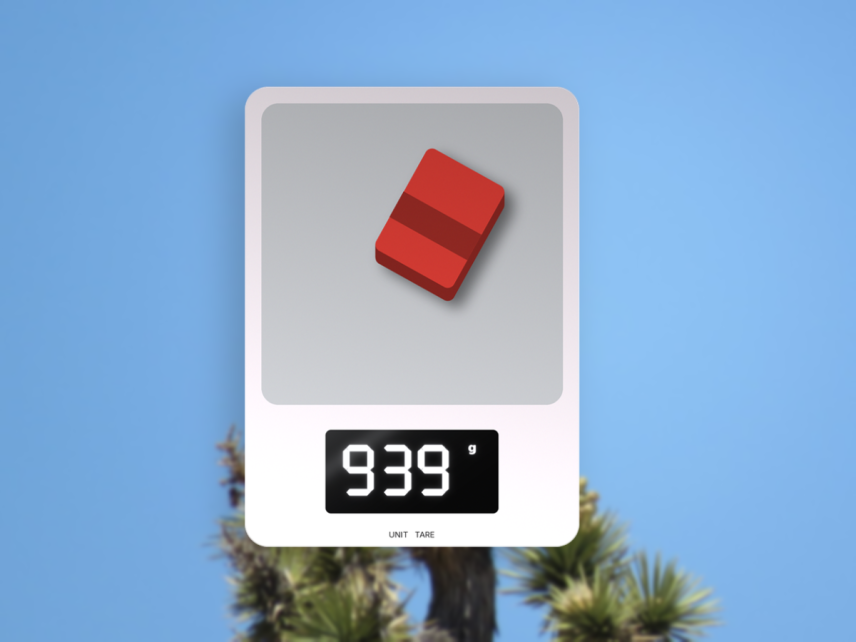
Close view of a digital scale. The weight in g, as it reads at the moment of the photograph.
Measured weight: 939 g
